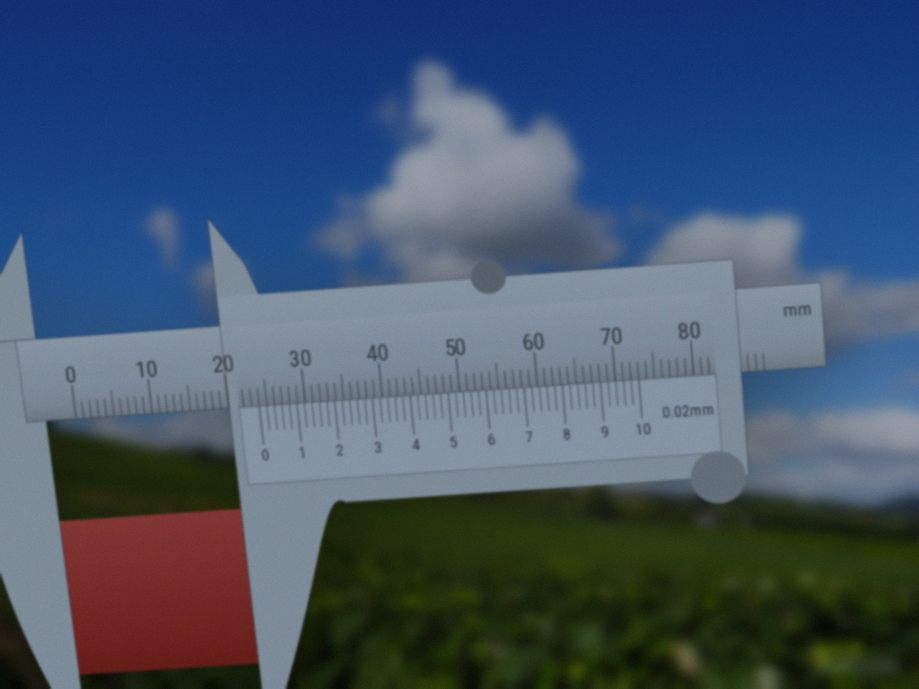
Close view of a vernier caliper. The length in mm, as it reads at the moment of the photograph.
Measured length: 24.0 mm
